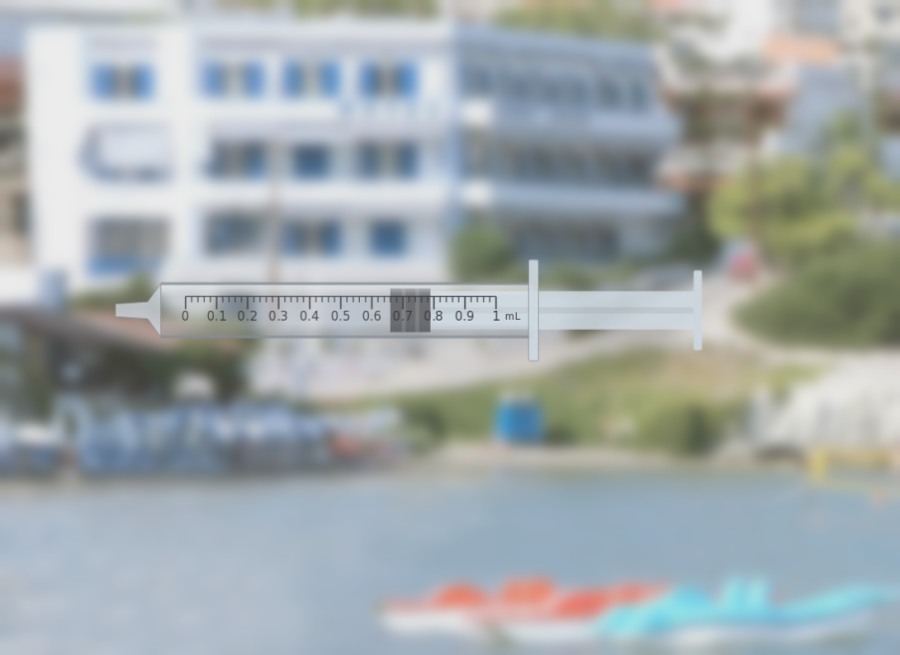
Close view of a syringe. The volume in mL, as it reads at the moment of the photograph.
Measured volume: 0.66 mL
